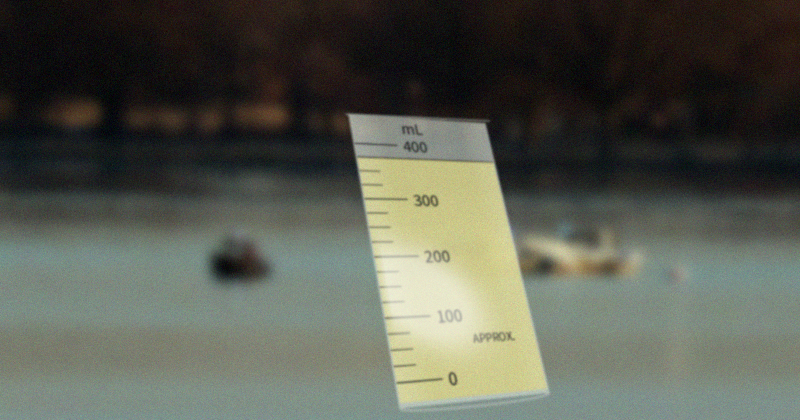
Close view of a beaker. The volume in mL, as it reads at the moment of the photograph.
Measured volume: 375 mL
